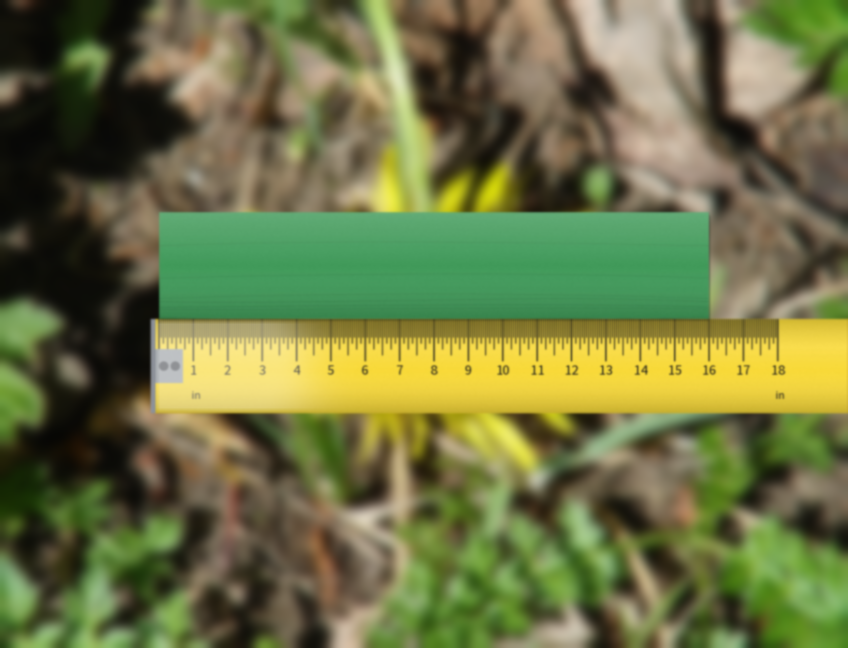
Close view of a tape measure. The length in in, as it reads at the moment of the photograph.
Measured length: 16 in
